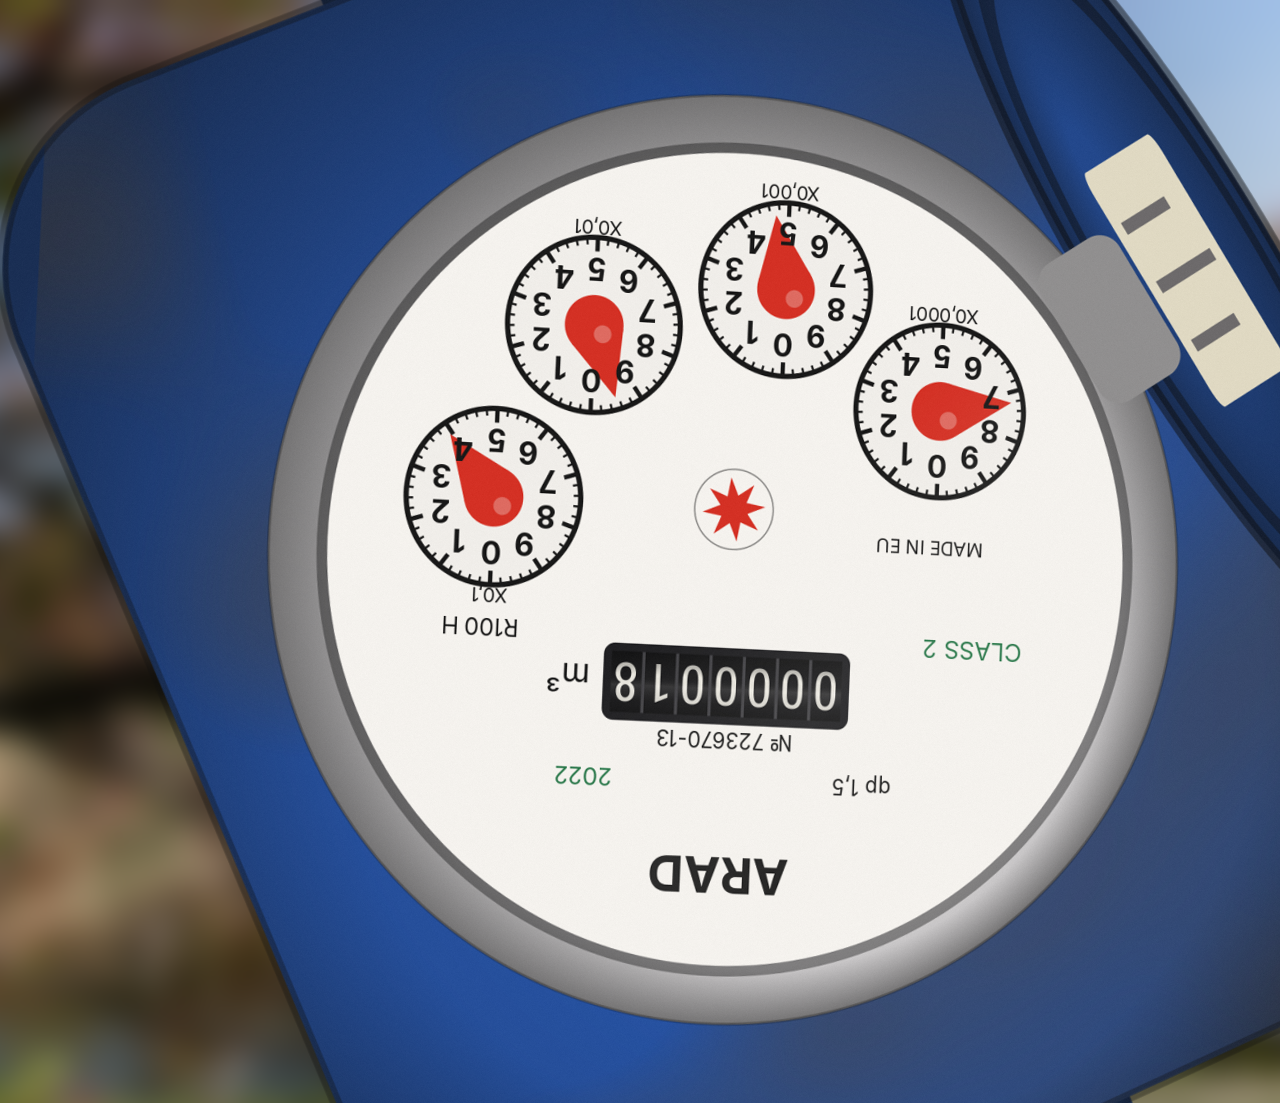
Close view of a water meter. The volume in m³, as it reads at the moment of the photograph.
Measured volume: 18.3947 m³
